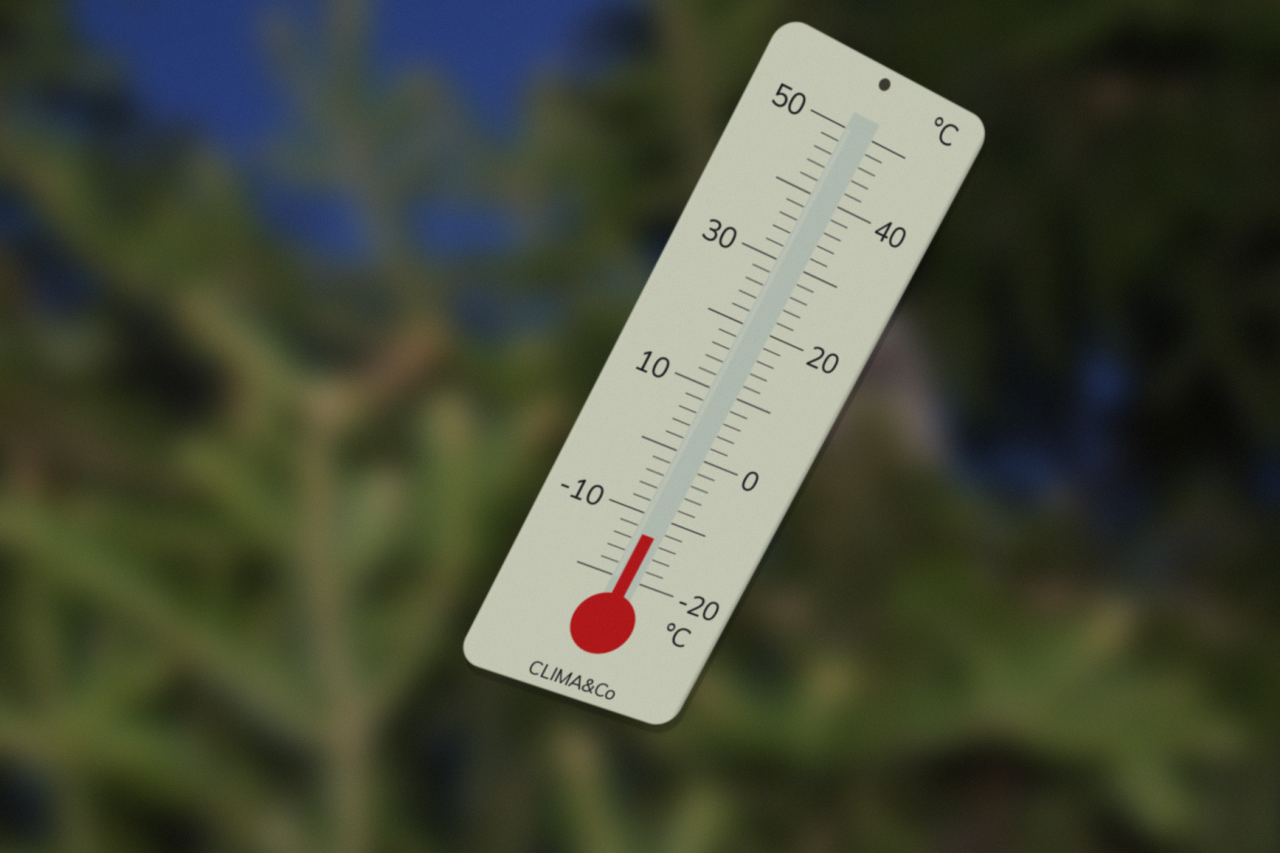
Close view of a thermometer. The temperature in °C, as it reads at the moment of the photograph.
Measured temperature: -13 °C
